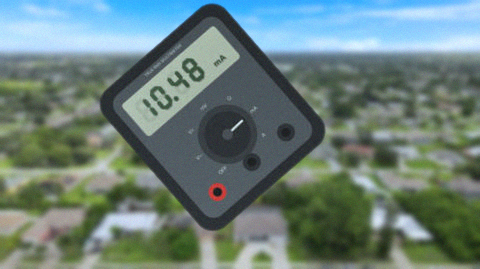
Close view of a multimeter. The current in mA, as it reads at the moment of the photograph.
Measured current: 10.48 mA
